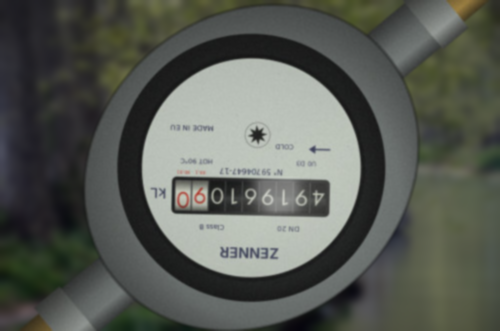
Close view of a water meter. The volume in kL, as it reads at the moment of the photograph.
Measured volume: 4919610.90 kL
